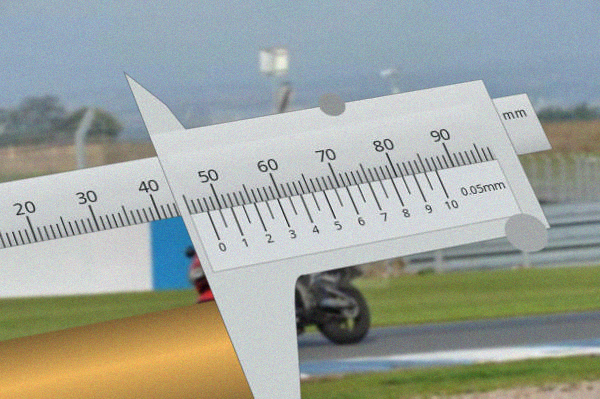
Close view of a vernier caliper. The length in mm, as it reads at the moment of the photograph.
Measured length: 47.8 mm
